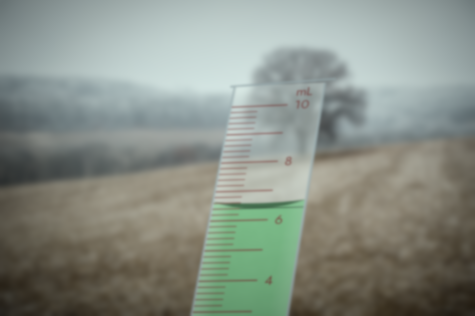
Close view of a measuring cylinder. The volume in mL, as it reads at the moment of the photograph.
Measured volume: 6.4 mL
